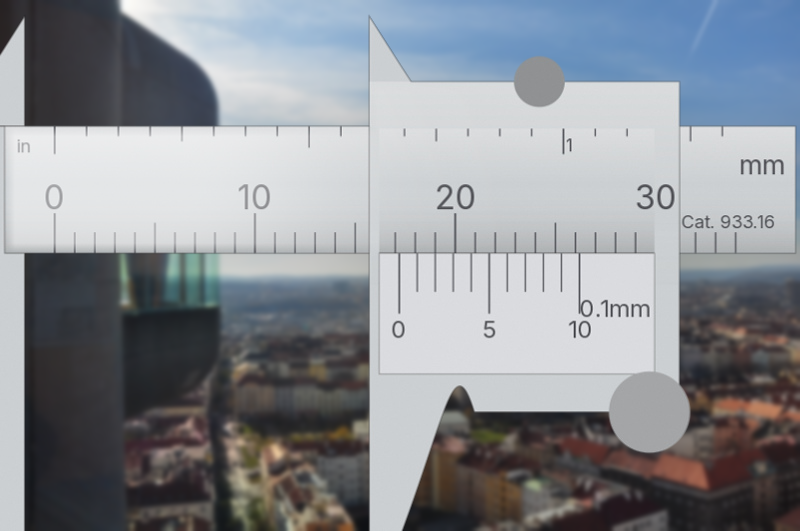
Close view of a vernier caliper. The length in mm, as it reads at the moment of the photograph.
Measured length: 17.2 mm
